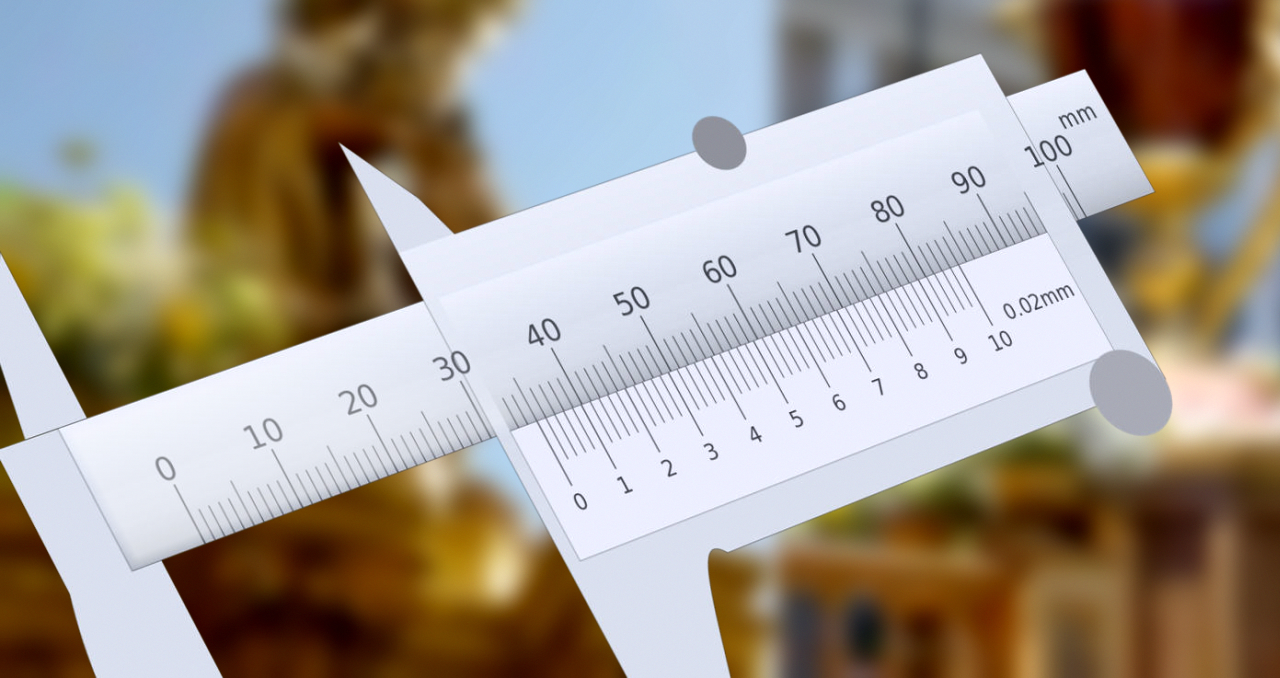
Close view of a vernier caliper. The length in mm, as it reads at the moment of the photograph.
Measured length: 35.0 mm
